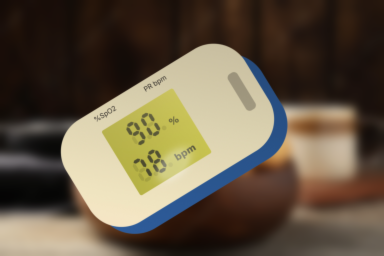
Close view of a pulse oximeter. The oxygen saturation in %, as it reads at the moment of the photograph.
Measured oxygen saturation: 90 %
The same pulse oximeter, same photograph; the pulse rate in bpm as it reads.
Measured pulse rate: 78 bpm
